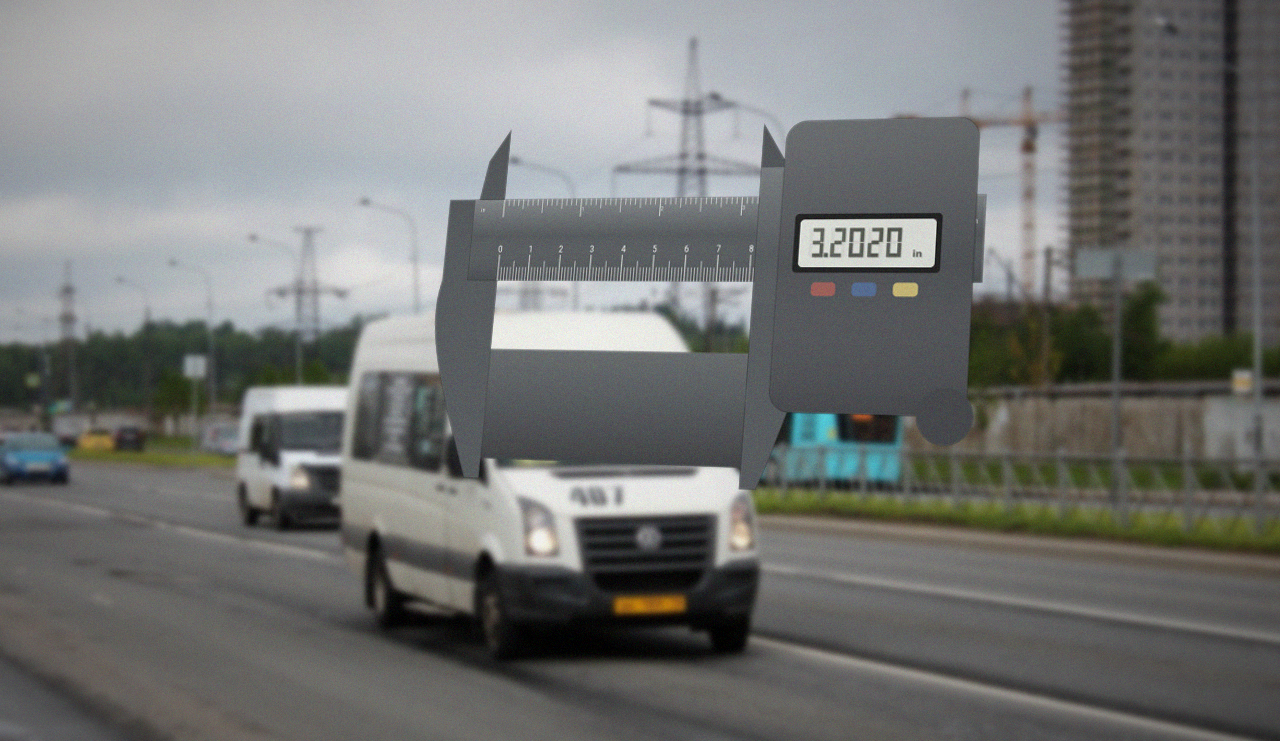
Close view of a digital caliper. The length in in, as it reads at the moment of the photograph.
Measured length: 3.2020 in
